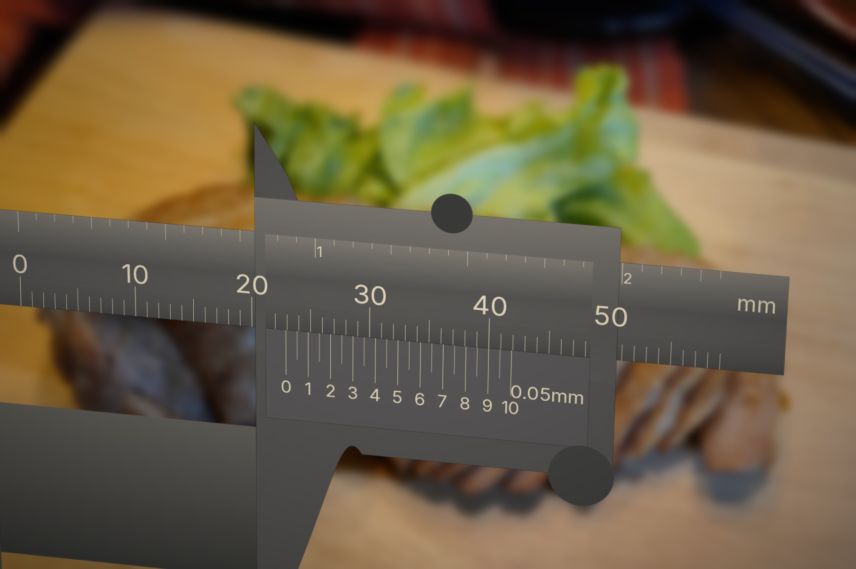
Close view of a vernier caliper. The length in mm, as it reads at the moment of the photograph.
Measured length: 22.9 mm
